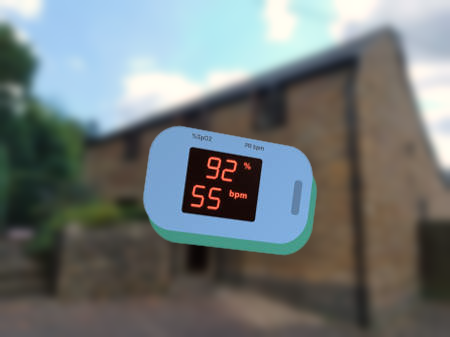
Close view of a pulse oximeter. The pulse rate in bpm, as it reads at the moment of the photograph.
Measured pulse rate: 55 bpm
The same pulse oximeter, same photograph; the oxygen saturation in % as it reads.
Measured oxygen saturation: 92 %
